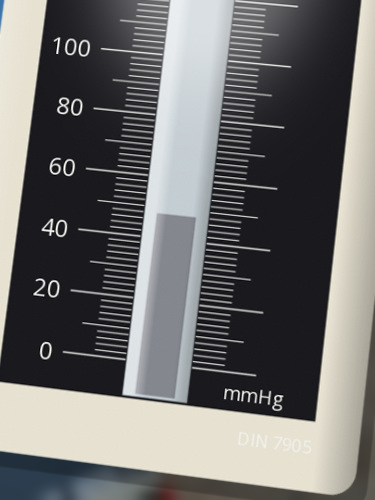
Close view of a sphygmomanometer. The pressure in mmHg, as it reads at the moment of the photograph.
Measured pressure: 48 mmHg
